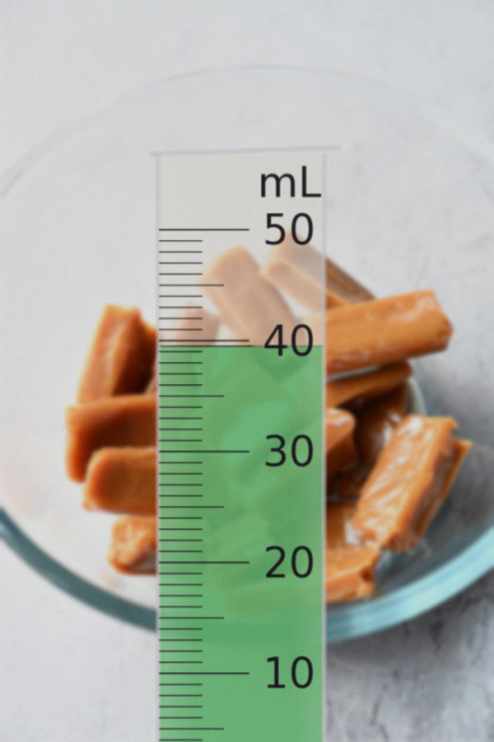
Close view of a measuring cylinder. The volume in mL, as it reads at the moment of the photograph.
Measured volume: 39.5 mL
